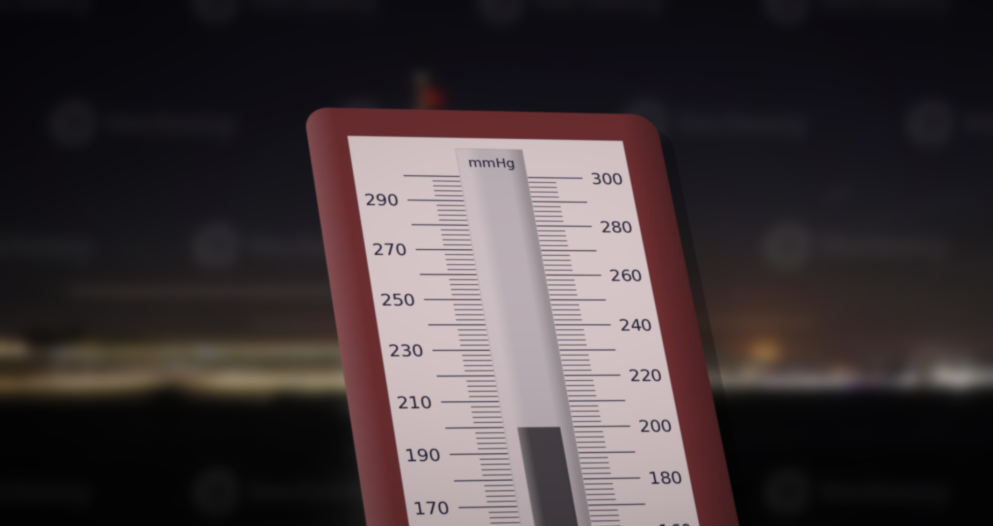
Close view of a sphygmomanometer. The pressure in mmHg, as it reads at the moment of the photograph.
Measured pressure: 200 mmHg
